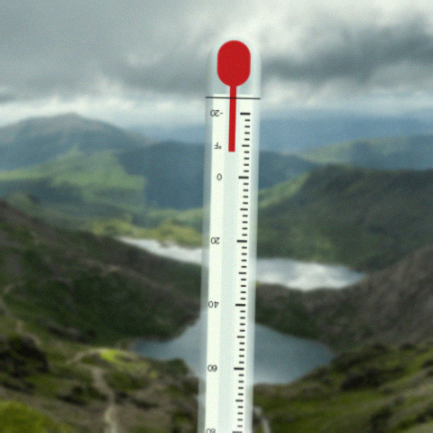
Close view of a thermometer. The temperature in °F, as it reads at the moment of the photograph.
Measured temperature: -8 °F
